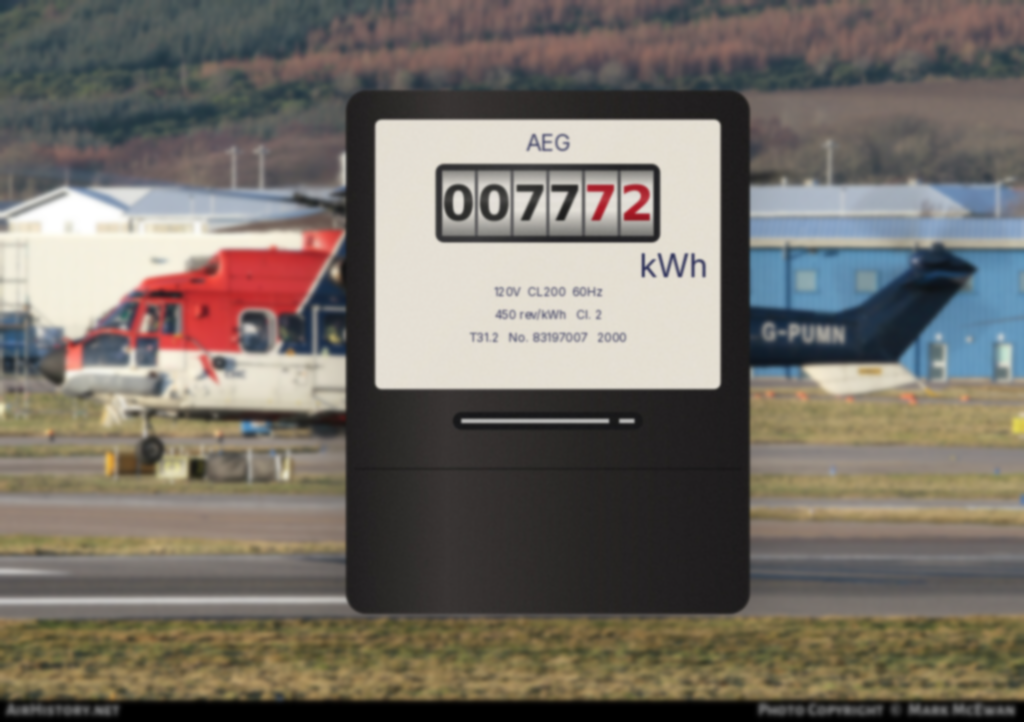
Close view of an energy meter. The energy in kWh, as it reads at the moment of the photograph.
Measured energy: 77.72 kWh
